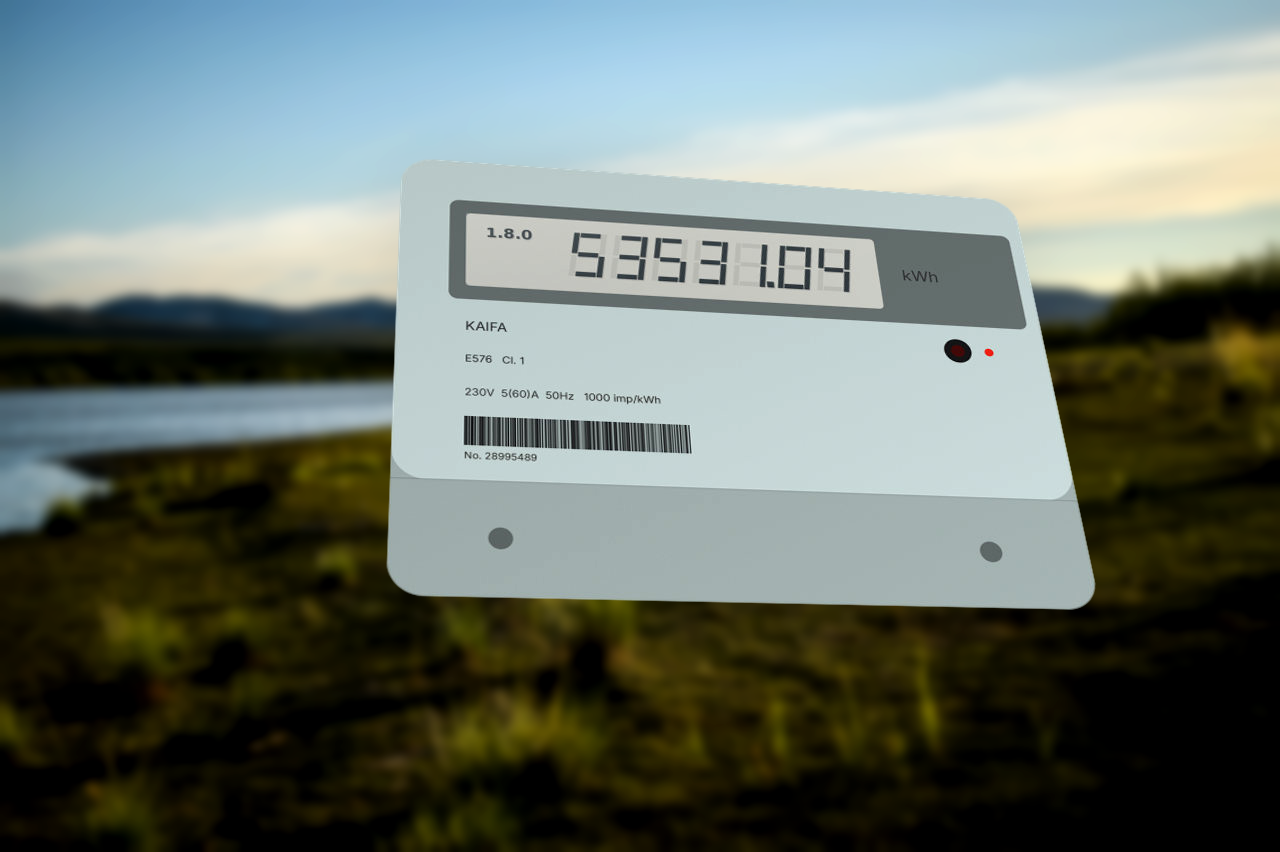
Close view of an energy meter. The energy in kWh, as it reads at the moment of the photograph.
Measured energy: 53531.04 kWh
